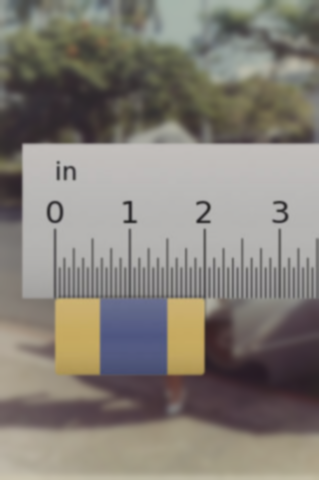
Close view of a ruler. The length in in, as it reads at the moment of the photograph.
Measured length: 2 in
